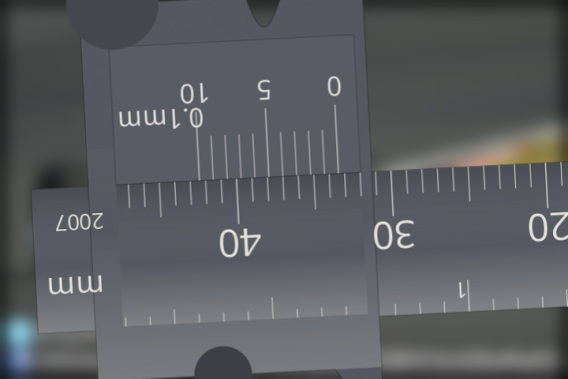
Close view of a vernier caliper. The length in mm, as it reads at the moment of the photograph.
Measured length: 33.4 mm
